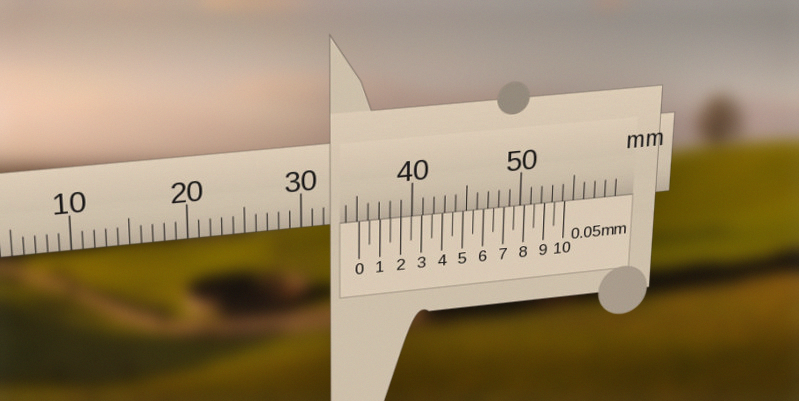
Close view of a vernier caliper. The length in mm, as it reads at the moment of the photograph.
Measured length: 35.2 mm
